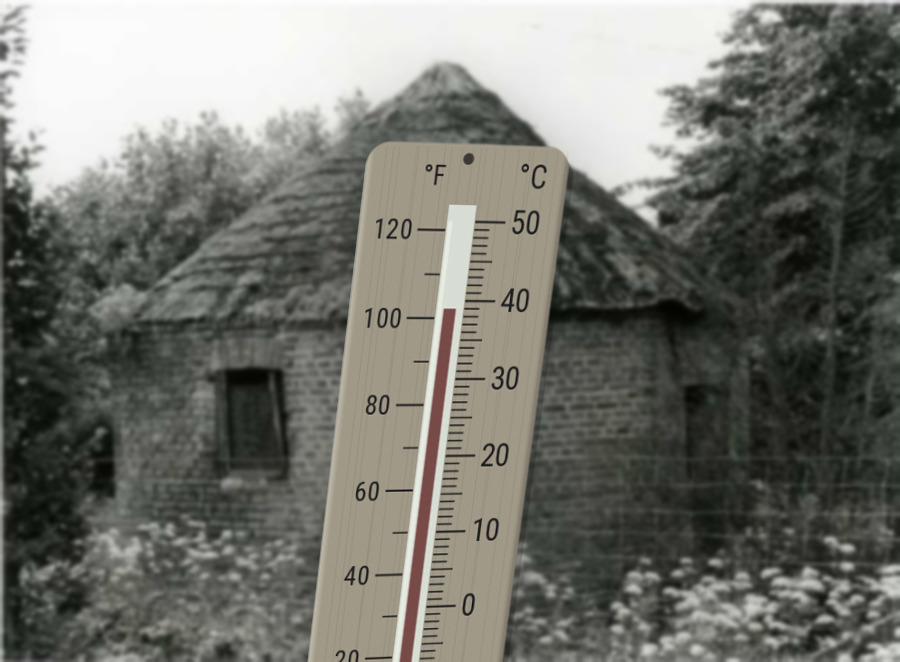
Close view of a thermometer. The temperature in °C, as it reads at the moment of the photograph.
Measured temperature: 39 °C
